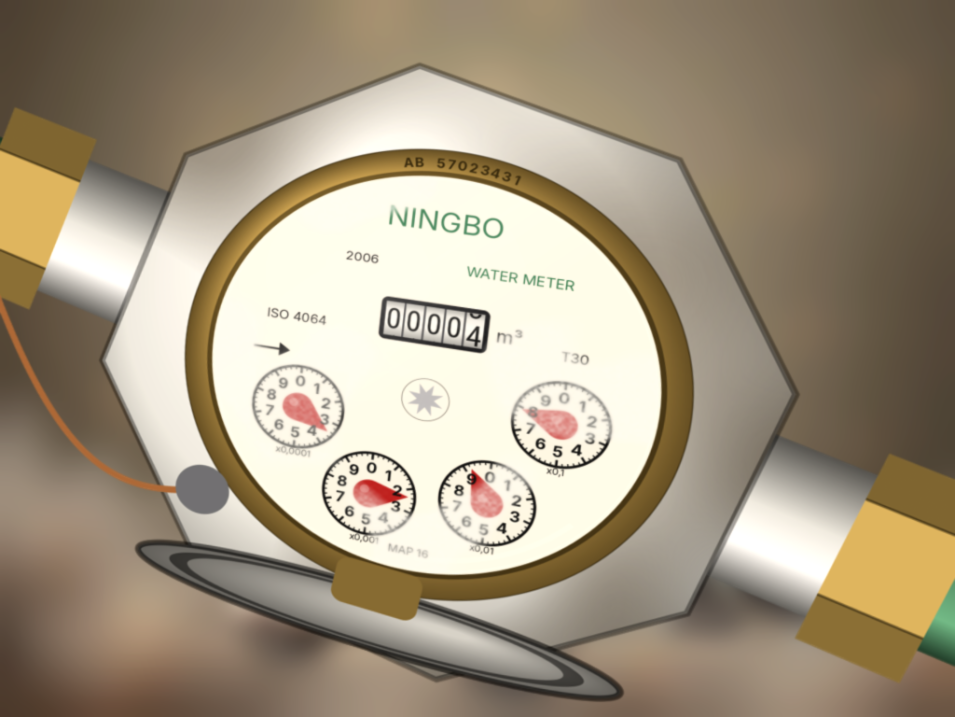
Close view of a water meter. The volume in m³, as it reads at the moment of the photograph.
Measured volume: 3.7923 m³
